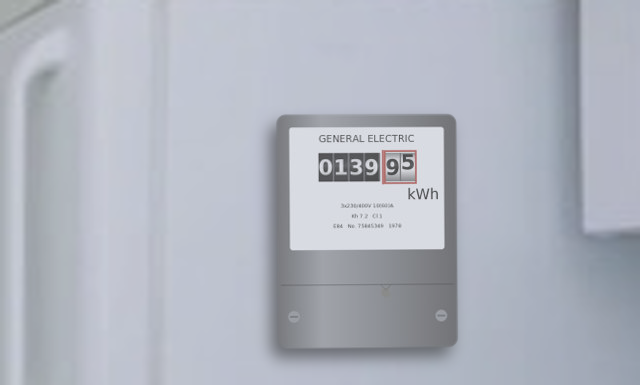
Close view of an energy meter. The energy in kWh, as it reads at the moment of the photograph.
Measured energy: 139.95 kWh
